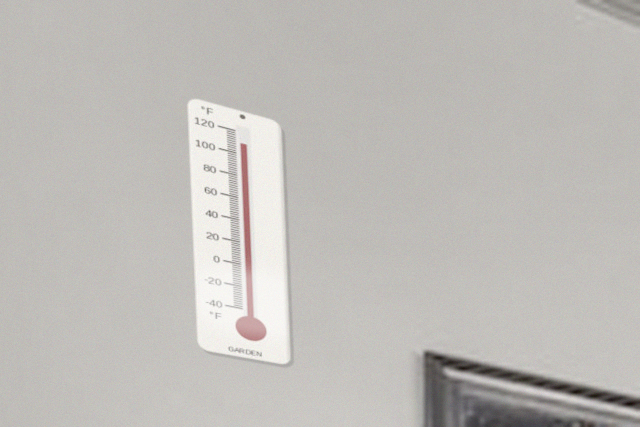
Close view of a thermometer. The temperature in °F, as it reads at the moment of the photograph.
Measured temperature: 110 °F
